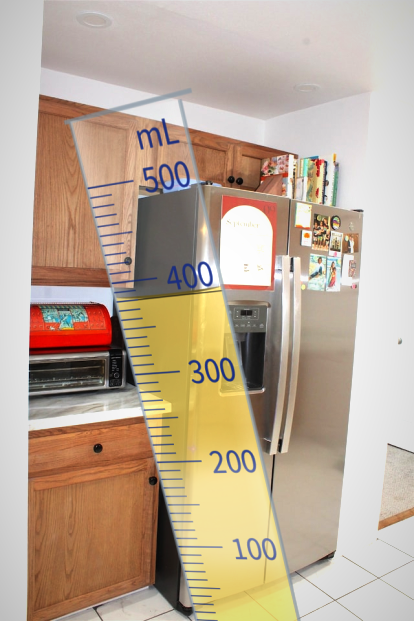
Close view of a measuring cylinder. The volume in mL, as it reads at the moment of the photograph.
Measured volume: 380 mL
